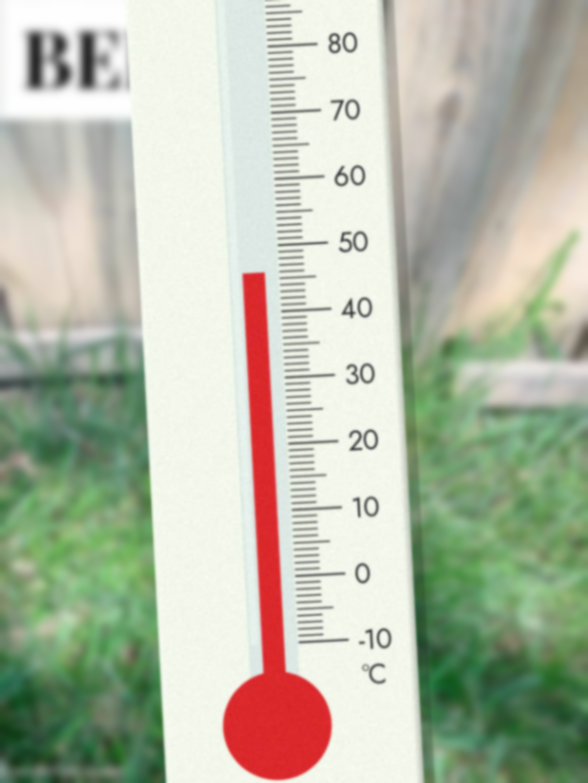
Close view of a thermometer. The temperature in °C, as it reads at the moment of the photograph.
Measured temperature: 46 °C
